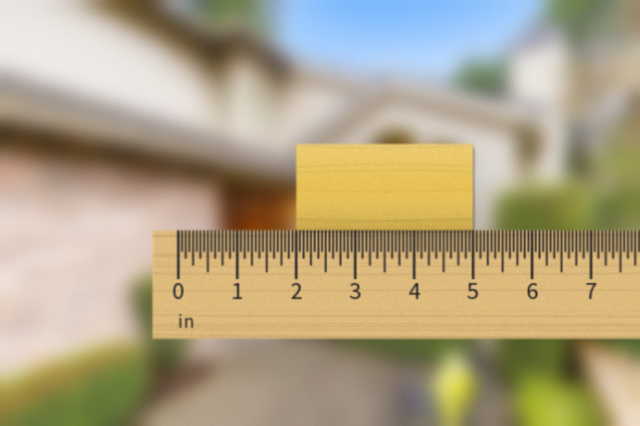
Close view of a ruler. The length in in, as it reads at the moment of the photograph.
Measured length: 3 in
